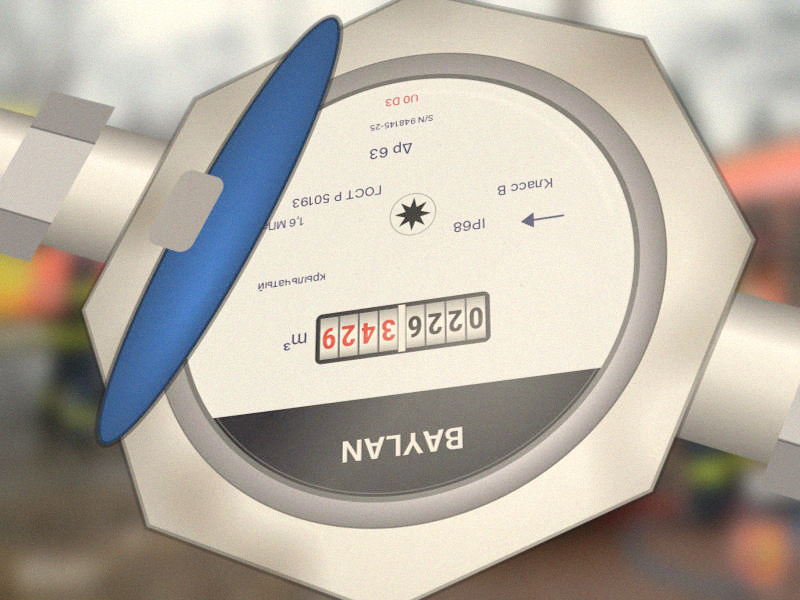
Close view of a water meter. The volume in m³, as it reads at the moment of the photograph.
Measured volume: 226.3429 m³
